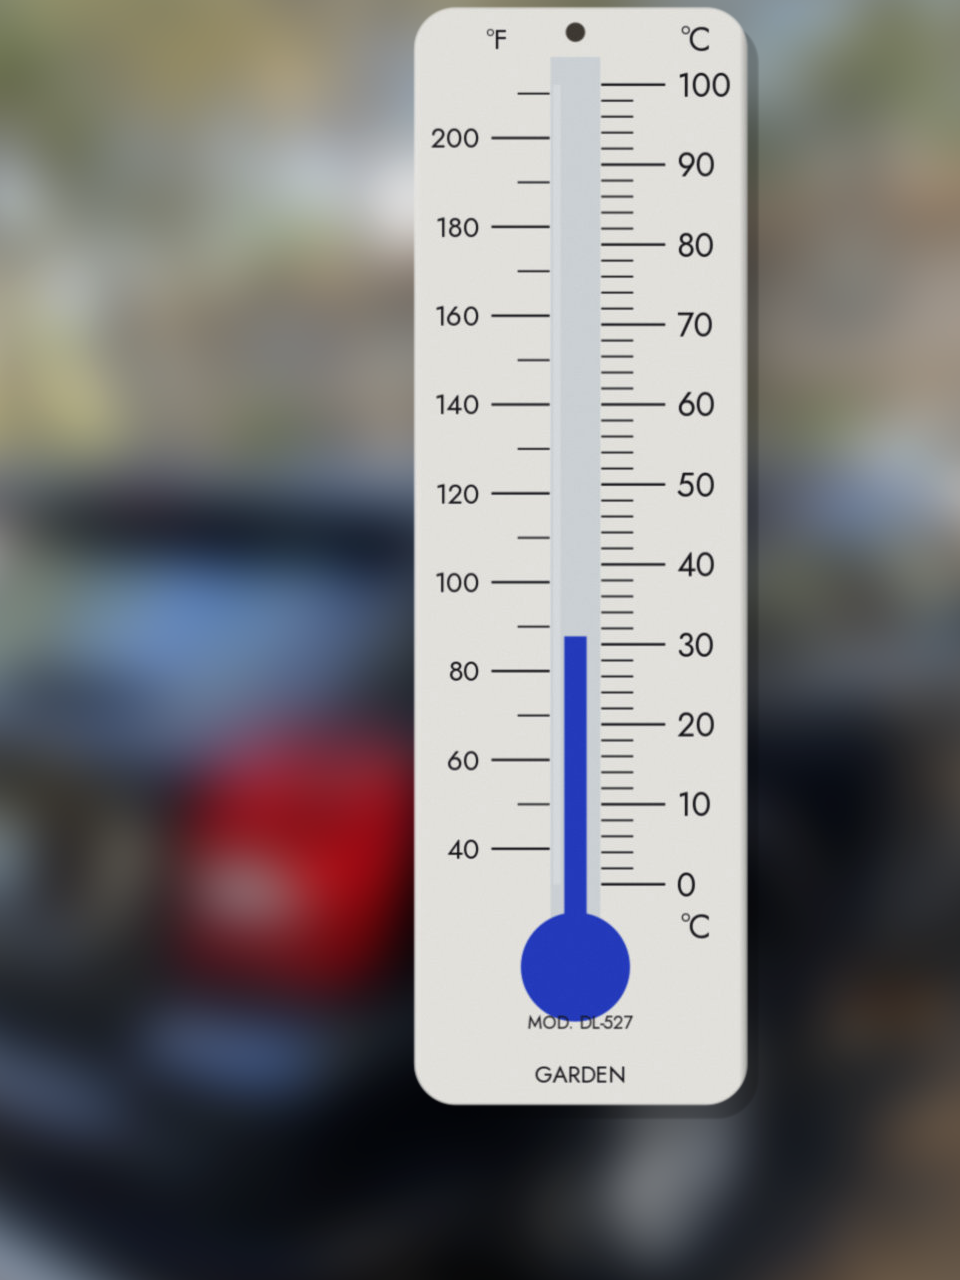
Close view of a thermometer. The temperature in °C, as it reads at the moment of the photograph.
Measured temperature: 31 °C
